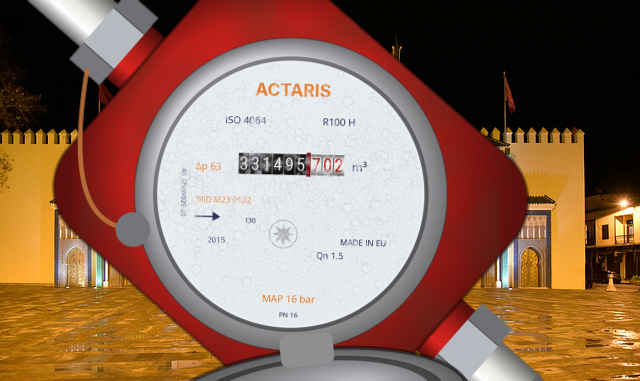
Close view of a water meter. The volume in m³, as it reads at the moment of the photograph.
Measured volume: 331495.702 m³
